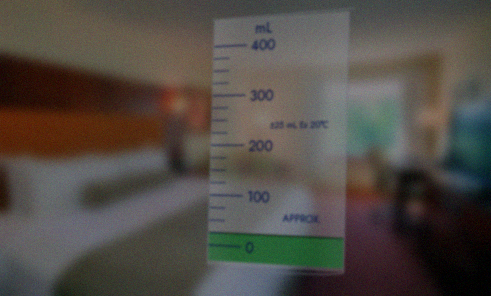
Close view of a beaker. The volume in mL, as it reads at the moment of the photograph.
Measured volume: 25 mL
